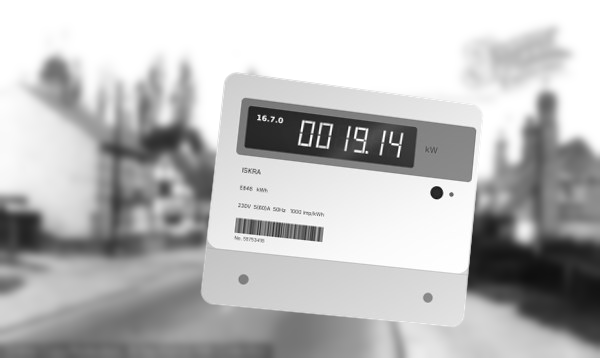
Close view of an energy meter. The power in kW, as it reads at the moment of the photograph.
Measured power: 19.14 kW
